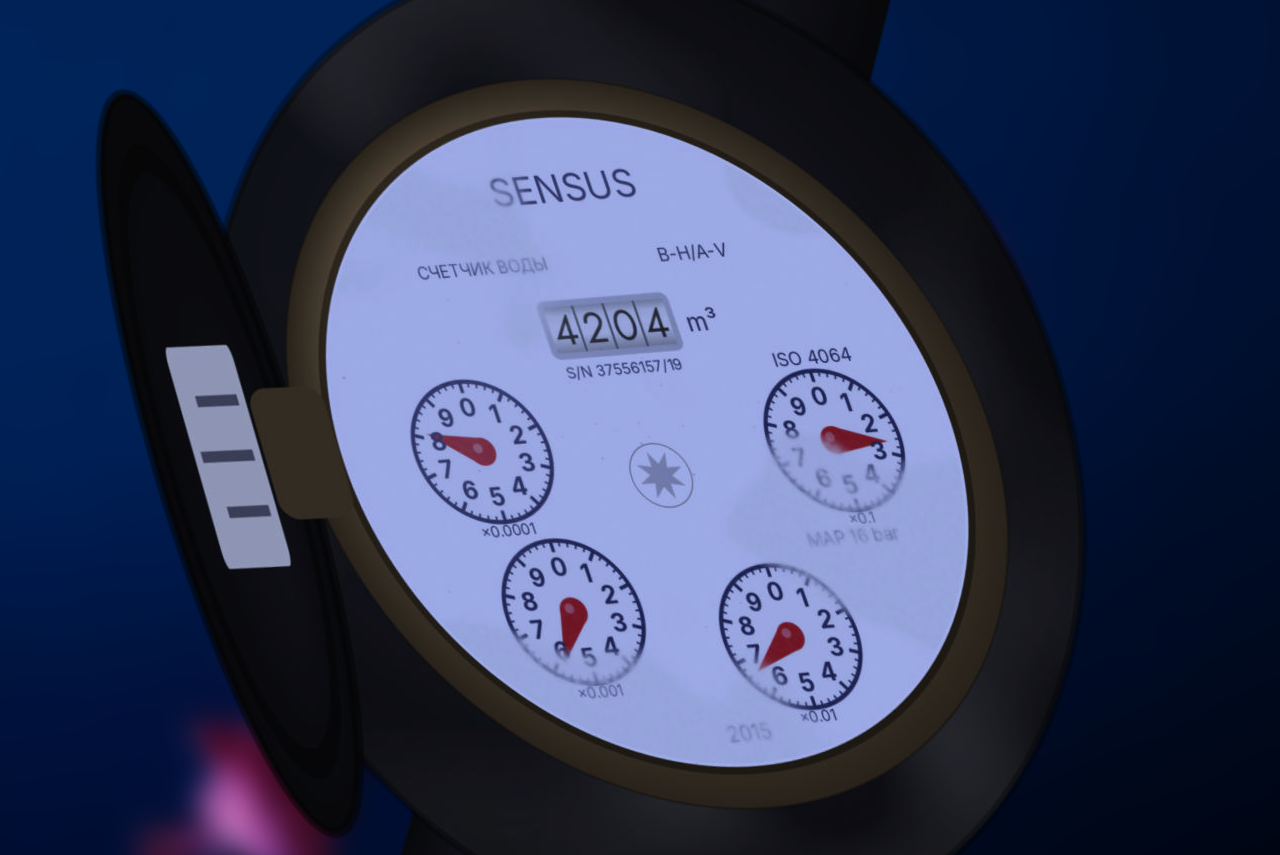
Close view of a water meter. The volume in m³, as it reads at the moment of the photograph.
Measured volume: 4204.2658 m³
